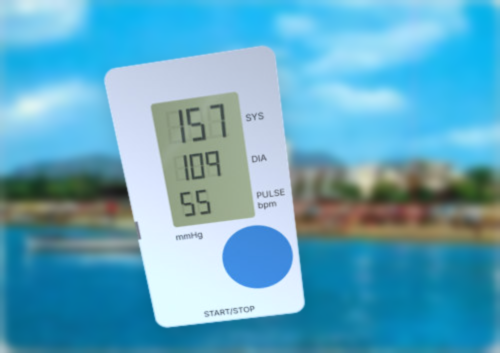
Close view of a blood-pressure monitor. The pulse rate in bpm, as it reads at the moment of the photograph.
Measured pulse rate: 55 bpm
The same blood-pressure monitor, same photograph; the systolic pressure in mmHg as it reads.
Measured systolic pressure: 157 mmHg
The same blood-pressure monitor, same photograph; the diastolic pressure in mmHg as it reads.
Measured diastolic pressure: 109 mmHg
